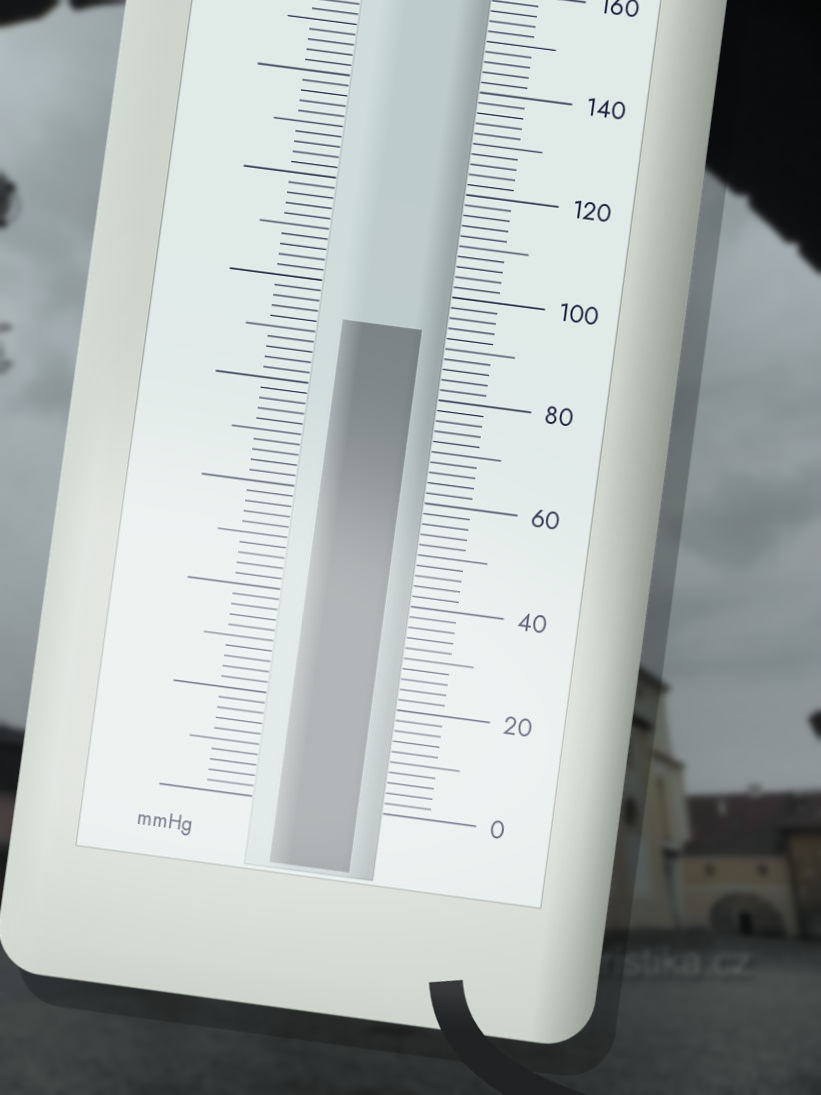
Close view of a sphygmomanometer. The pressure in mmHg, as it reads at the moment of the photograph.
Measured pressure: 93 mmHg
